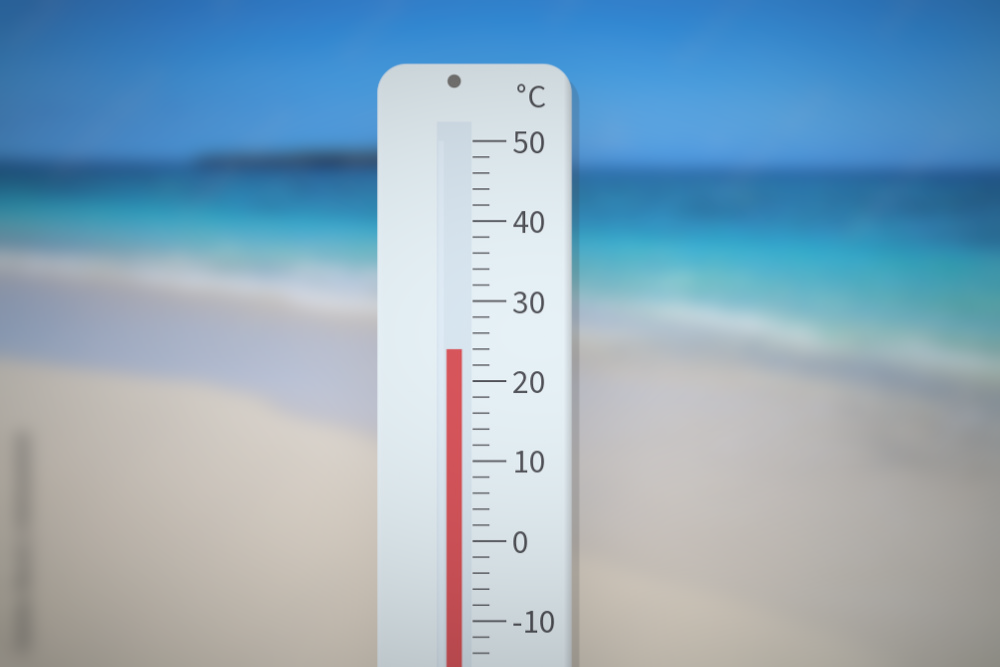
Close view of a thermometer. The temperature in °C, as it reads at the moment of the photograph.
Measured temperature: 24 °C
